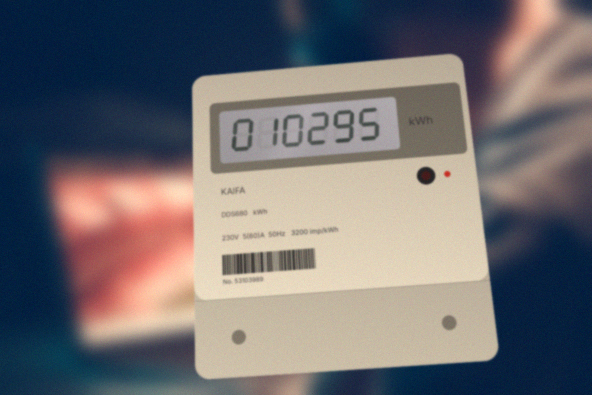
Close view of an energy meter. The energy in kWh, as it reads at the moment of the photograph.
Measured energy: 10295 kWh
